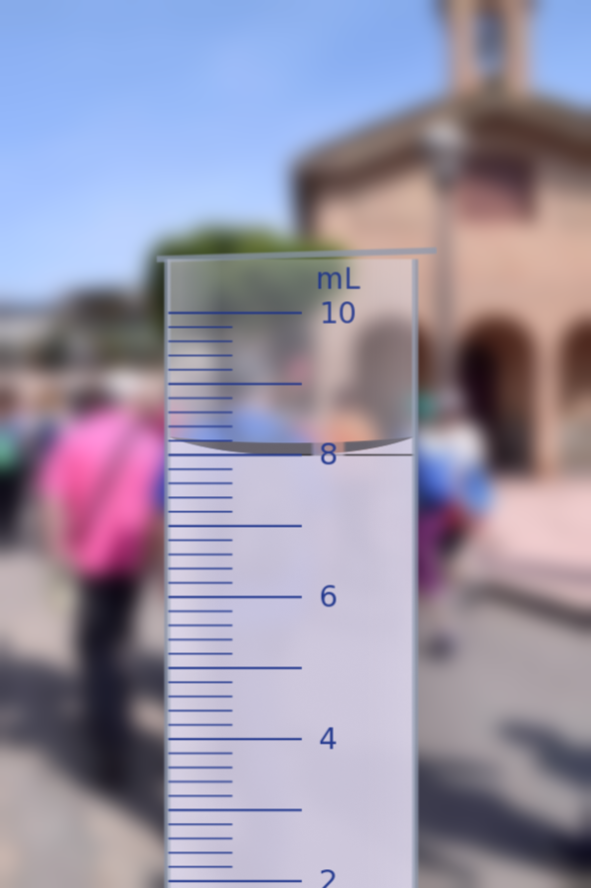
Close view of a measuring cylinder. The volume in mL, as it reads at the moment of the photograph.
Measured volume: 8 mL
